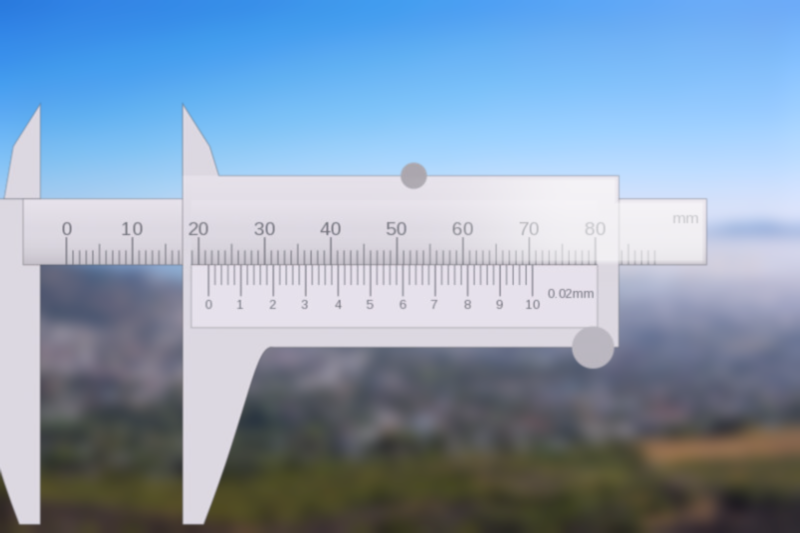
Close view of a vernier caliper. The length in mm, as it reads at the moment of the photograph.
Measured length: 21.5 mm
